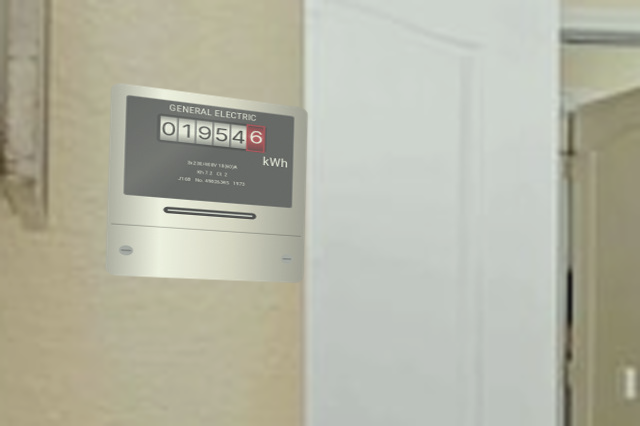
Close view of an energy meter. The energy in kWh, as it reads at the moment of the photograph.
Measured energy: 1954.6 kWh
